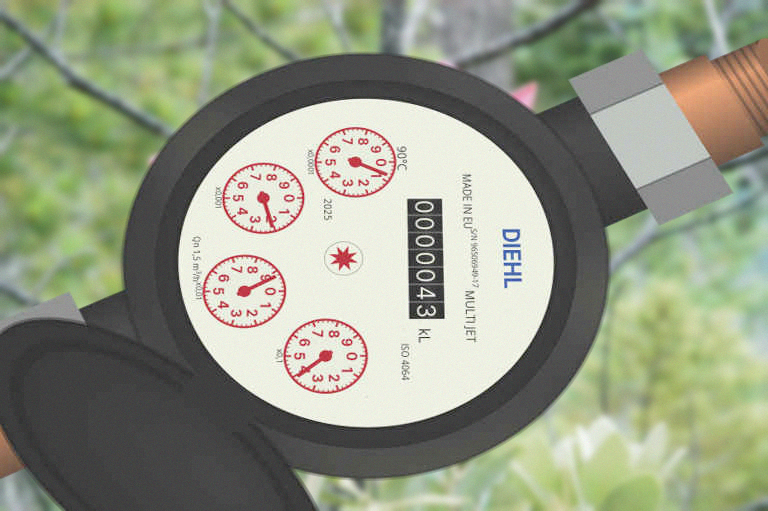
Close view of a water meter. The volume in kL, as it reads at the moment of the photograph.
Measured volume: 43.3920 kL
